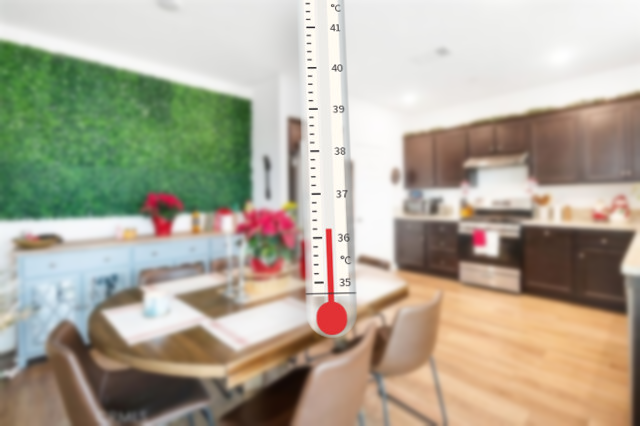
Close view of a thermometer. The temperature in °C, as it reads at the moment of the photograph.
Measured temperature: 36.2 °C
